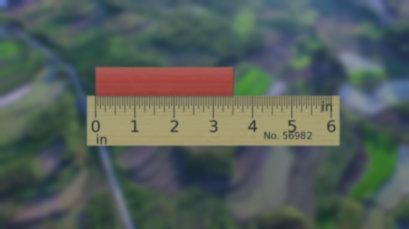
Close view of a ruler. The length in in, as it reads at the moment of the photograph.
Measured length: 3.5 in
